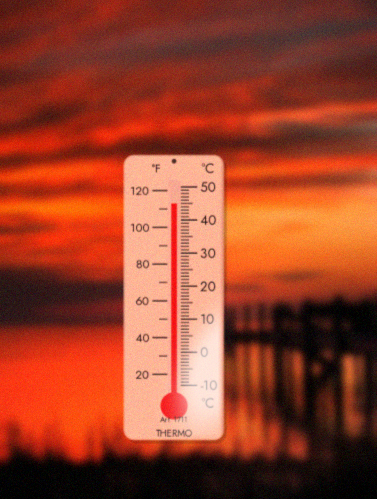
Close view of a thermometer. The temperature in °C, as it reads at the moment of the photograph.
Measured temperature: 45 °C
